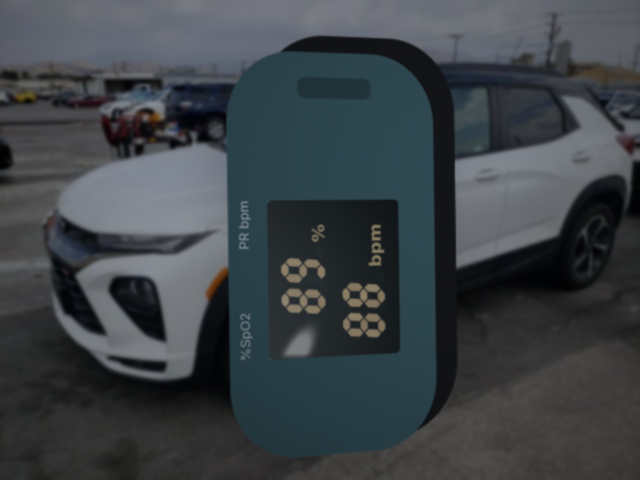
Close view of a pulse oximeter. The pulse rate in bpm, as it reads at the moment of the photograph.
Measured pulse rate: 88 bpm
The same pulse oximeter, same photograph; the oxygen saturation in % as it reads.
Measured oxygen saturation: 89 %
